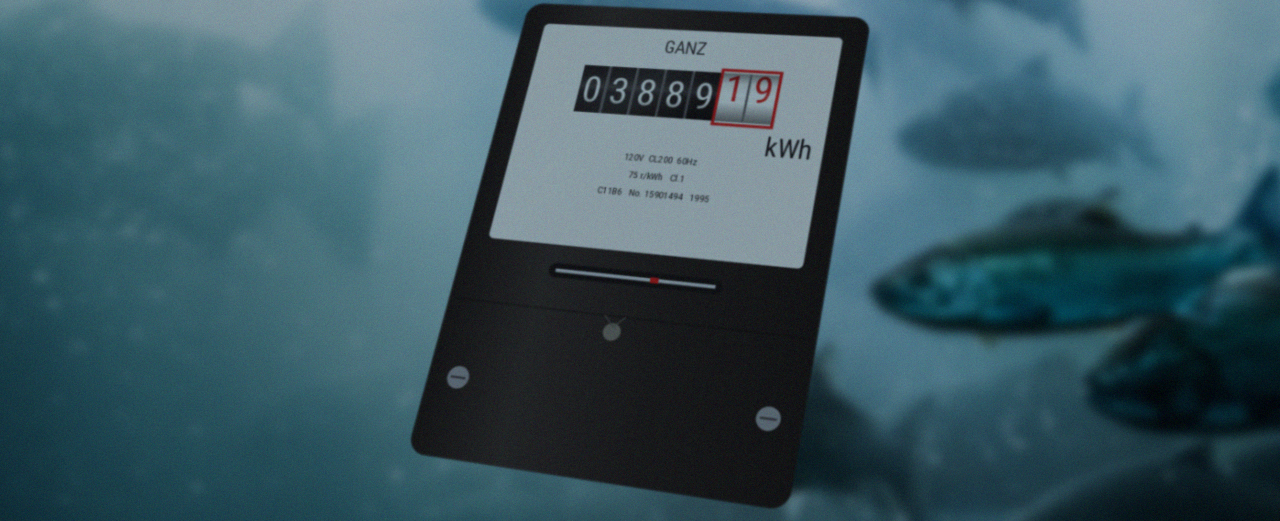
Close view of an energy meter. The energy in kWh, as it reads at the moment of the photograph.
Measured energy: 3889.19 kWh
